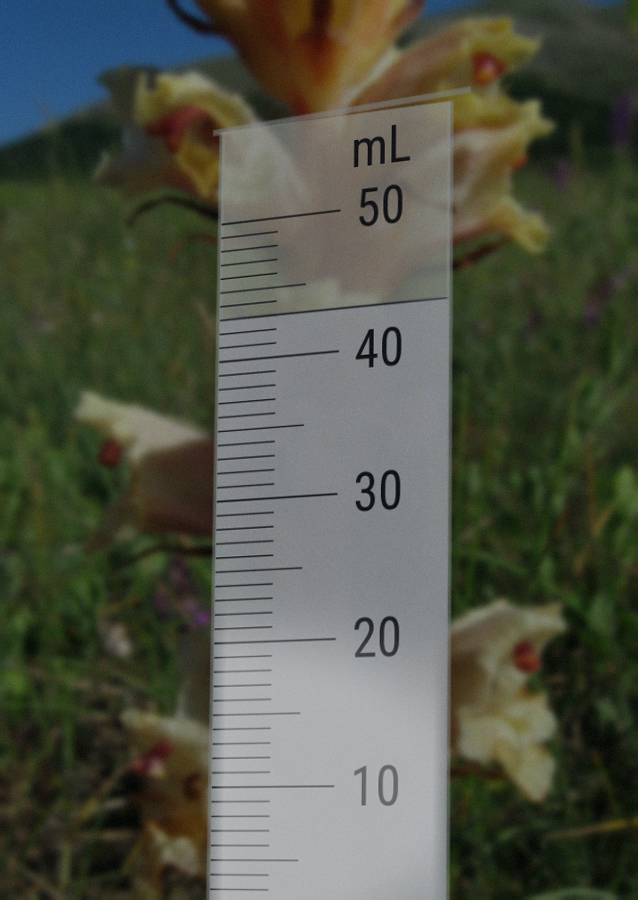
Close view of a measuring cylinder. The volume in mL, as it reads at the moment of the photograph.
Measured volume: 43 mL
